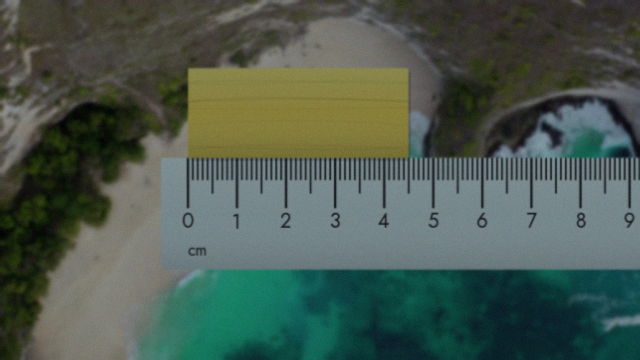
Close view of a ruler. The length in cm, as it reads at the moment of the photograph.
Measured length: 4.5 cm
